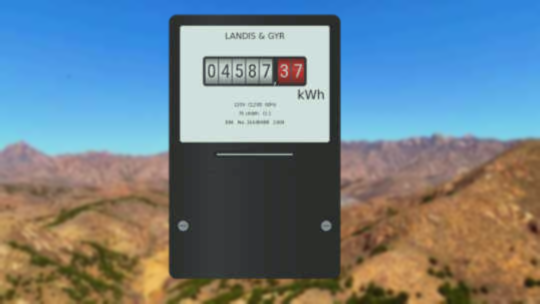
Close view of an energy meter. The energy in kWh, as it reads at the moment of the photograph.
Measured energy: 4587.37 kWh
